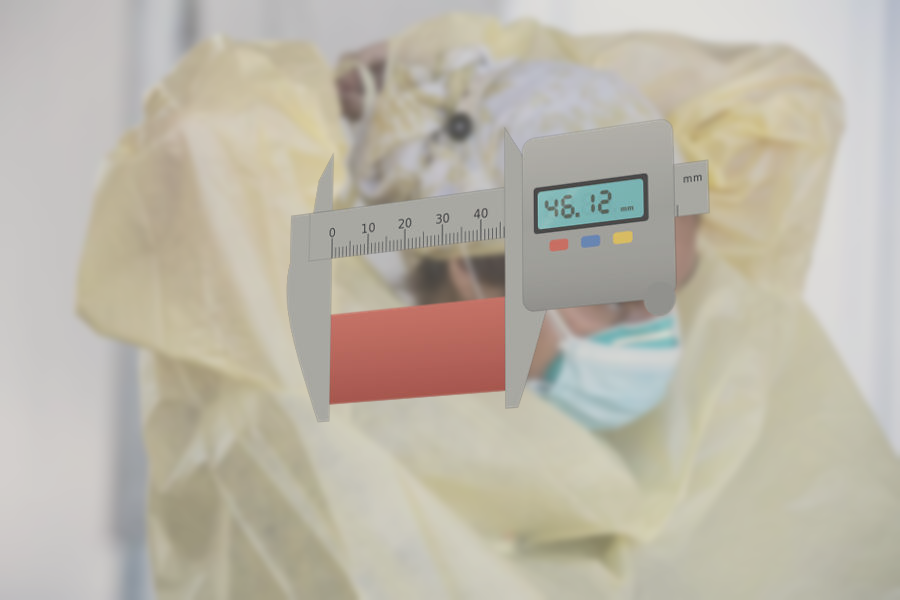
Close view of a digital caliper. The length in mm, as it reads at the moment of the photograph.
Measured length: 46.12 mm
